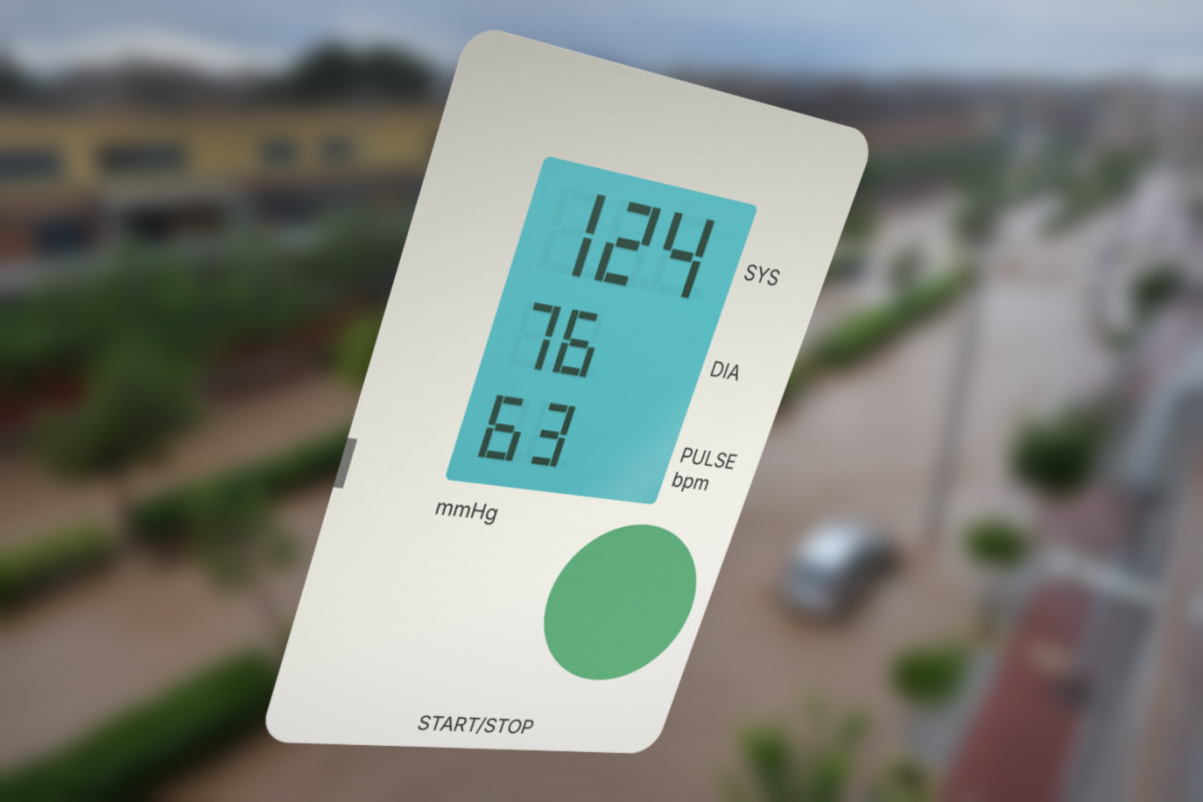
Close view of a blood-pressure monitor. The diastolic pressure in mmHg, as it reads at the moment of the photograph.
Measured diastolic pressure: 76 mmHg
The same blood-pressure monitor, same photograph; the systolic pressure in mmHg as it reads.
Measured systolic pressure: 124 mmHg
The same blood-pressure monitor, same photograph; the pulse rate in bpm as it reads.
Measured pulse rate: 63 bpm
